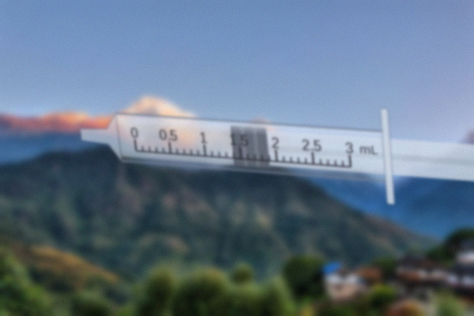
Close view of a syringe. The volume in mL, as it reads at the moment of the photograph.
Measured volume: 1.4 mL
